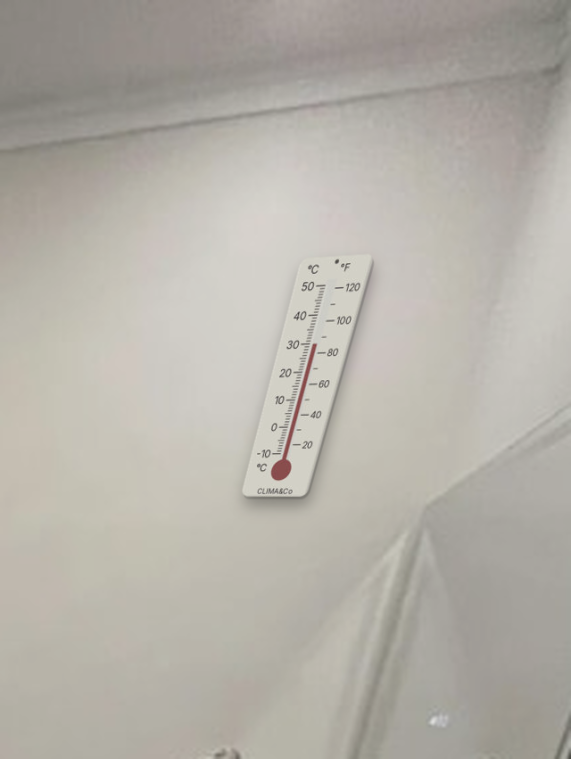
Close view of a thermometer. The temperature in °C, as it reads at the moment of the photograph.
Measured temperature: 30 °C
